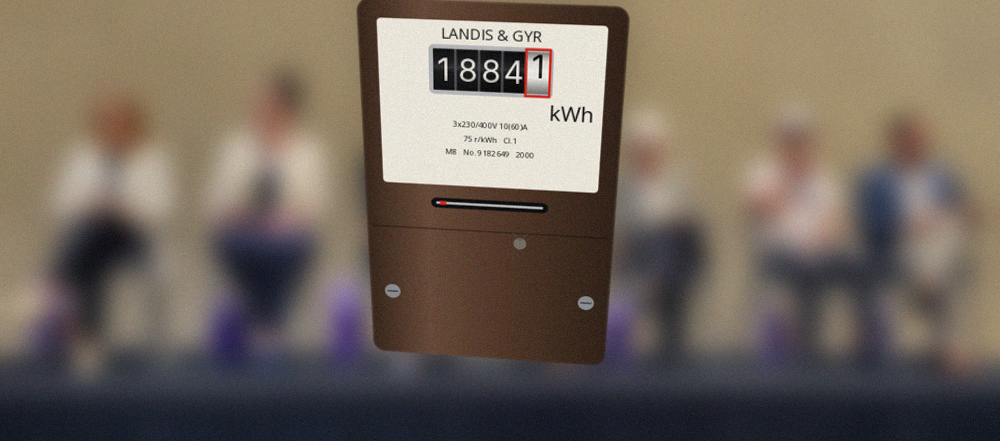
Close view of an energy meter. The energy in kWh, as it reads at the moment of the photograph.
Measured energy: 1884.1 kWh
